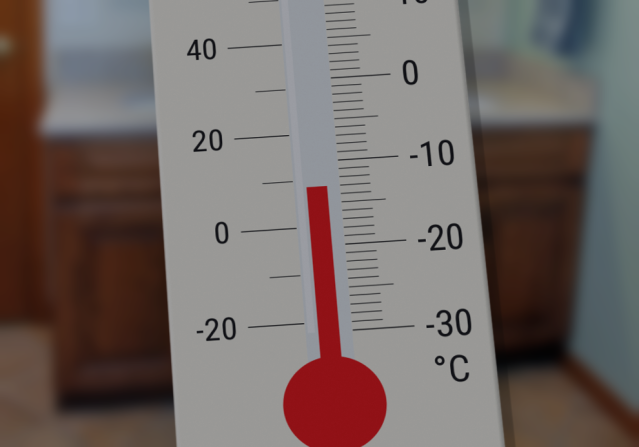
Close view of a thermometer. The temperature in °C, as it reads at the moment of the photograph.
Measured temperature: -13 °C
